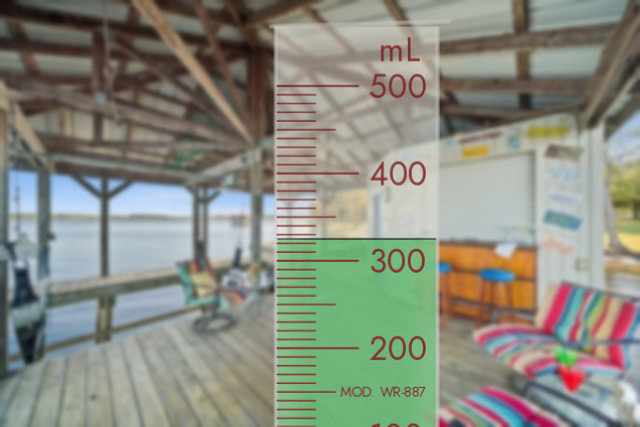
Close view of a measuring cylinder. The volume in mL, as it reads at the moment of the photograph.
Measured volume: 325 mL
